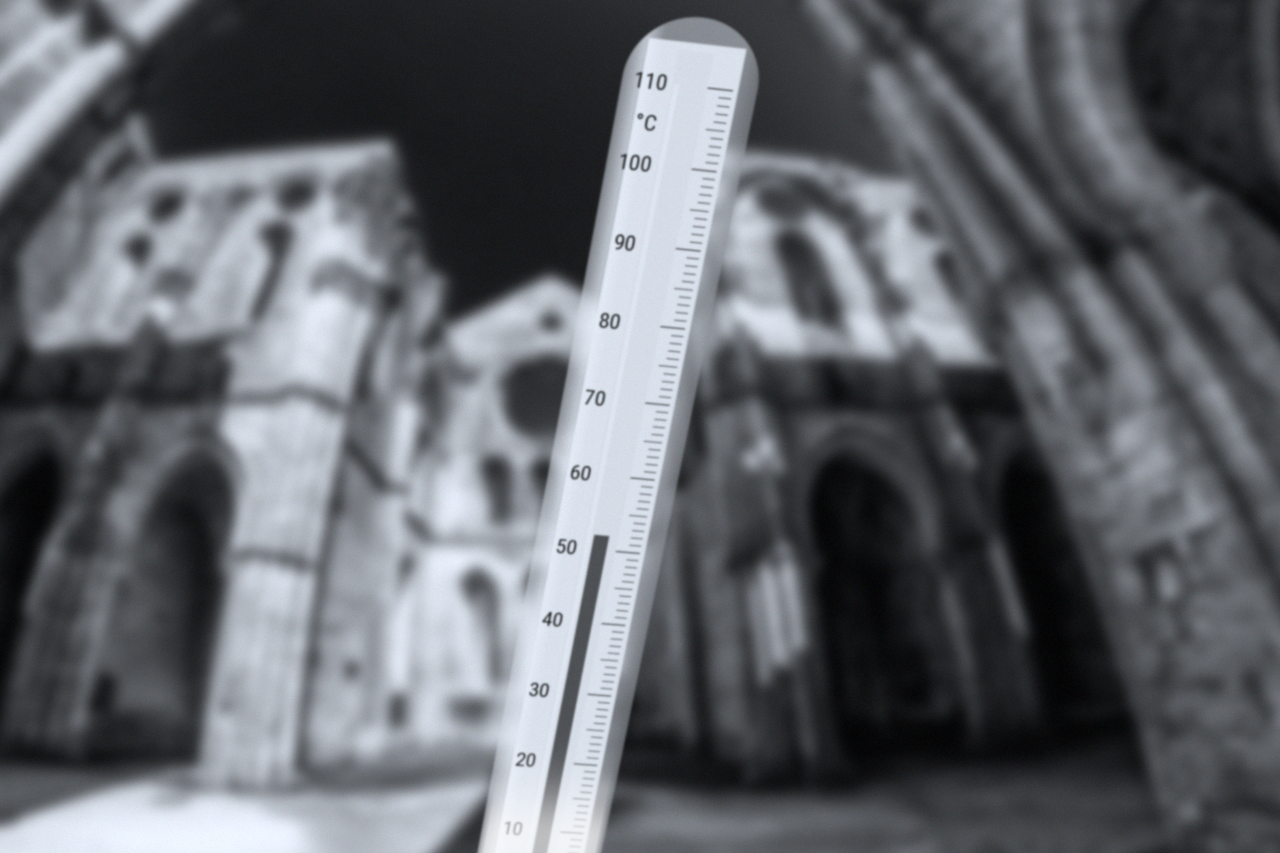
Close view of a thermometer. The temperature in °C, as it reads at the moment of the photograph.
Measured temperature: 52 °C
